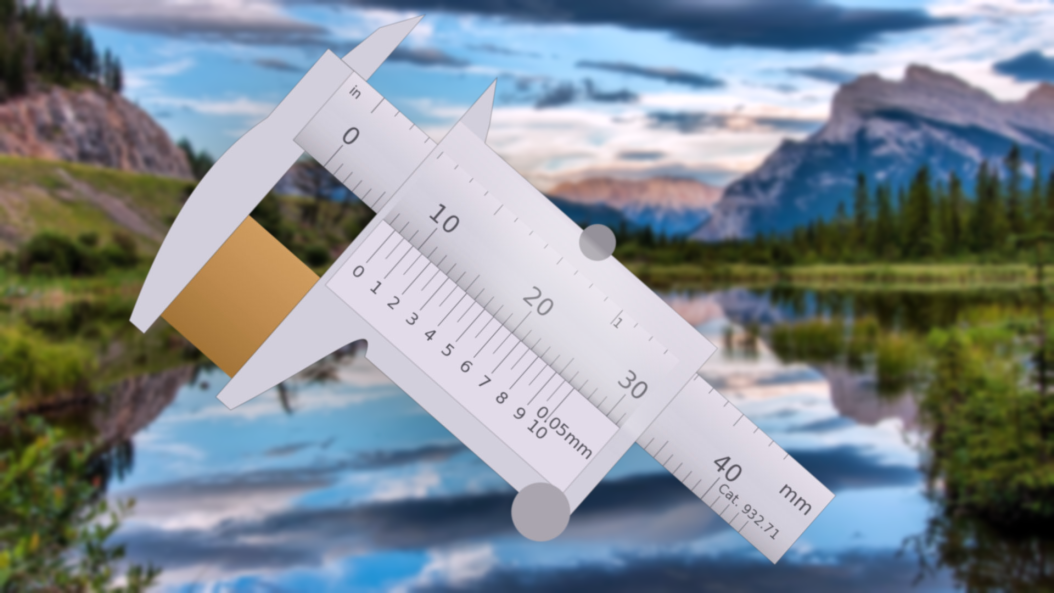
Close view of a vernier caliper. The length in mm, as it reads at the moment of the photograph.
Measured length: 7.6 mm
